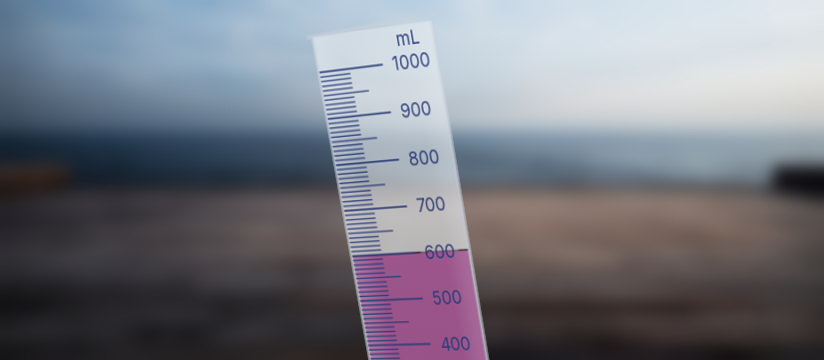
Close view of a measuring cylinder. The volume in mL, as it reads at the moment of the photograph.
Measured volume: 600 mL
